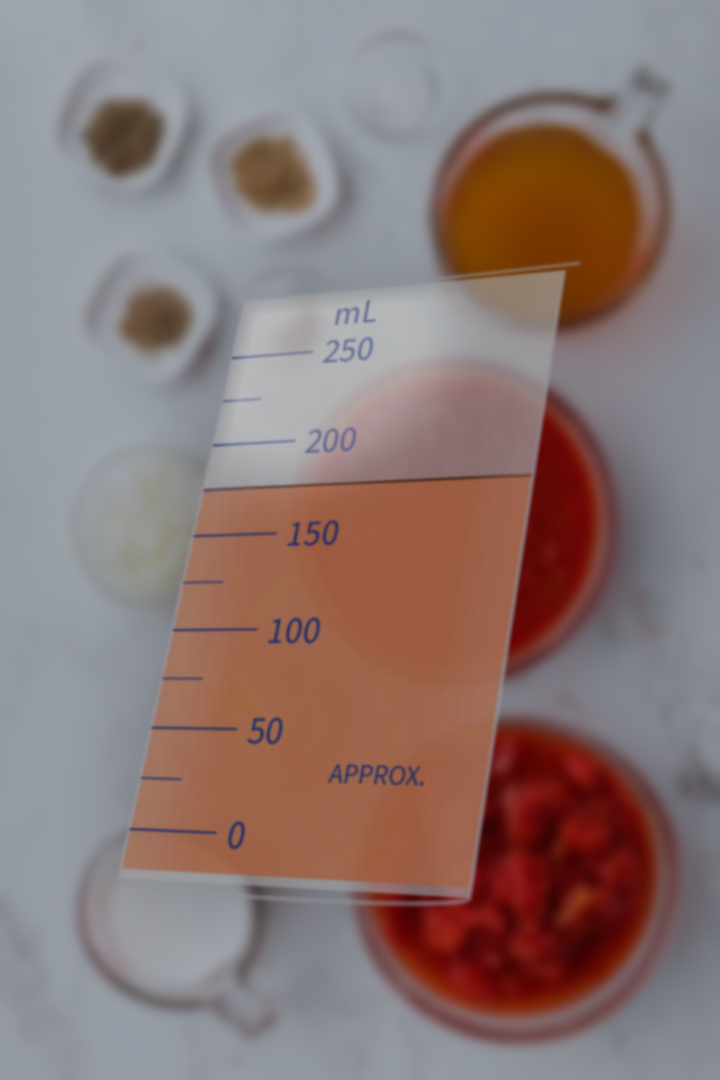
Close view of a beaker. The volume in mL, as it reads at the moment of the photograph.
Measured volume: 175 mL
